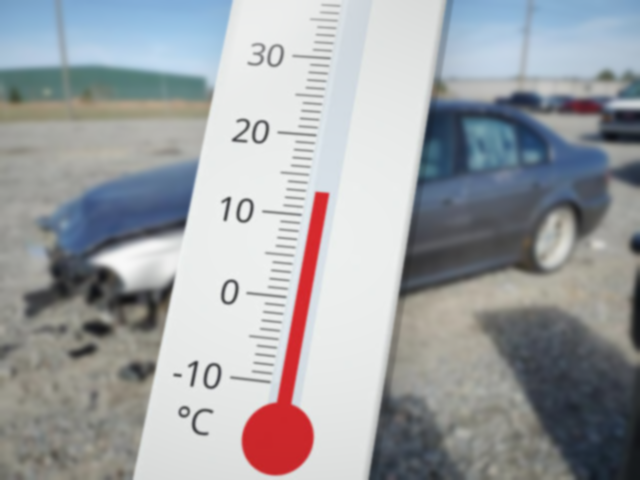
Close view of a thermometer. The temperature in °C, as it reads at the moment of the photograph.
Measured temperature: 13 °C
